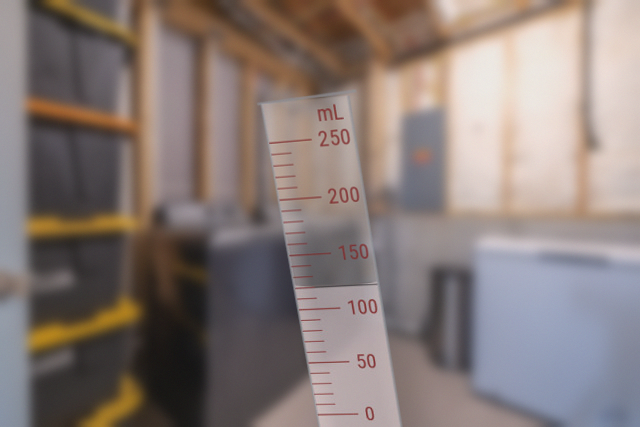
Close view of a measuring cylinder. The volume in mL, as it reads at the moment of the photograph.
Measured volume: 120 mL
